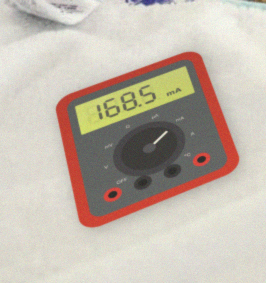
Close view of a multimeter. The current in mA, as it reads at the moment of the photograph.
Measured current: 168.5 mA
